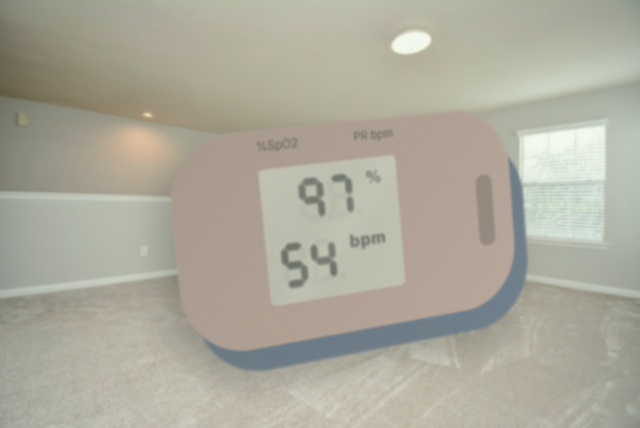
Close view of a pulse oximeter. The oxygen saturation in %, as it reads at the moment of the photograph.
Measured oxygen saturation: 97 %
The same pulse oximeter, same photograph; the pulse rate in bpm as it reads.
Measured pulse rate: 54 bpm
